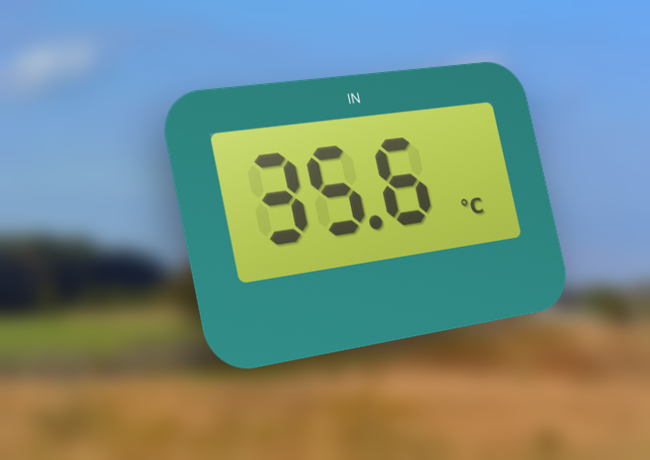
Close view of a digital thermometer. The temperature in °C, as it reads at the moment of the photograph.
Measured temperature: 35.6 °C
